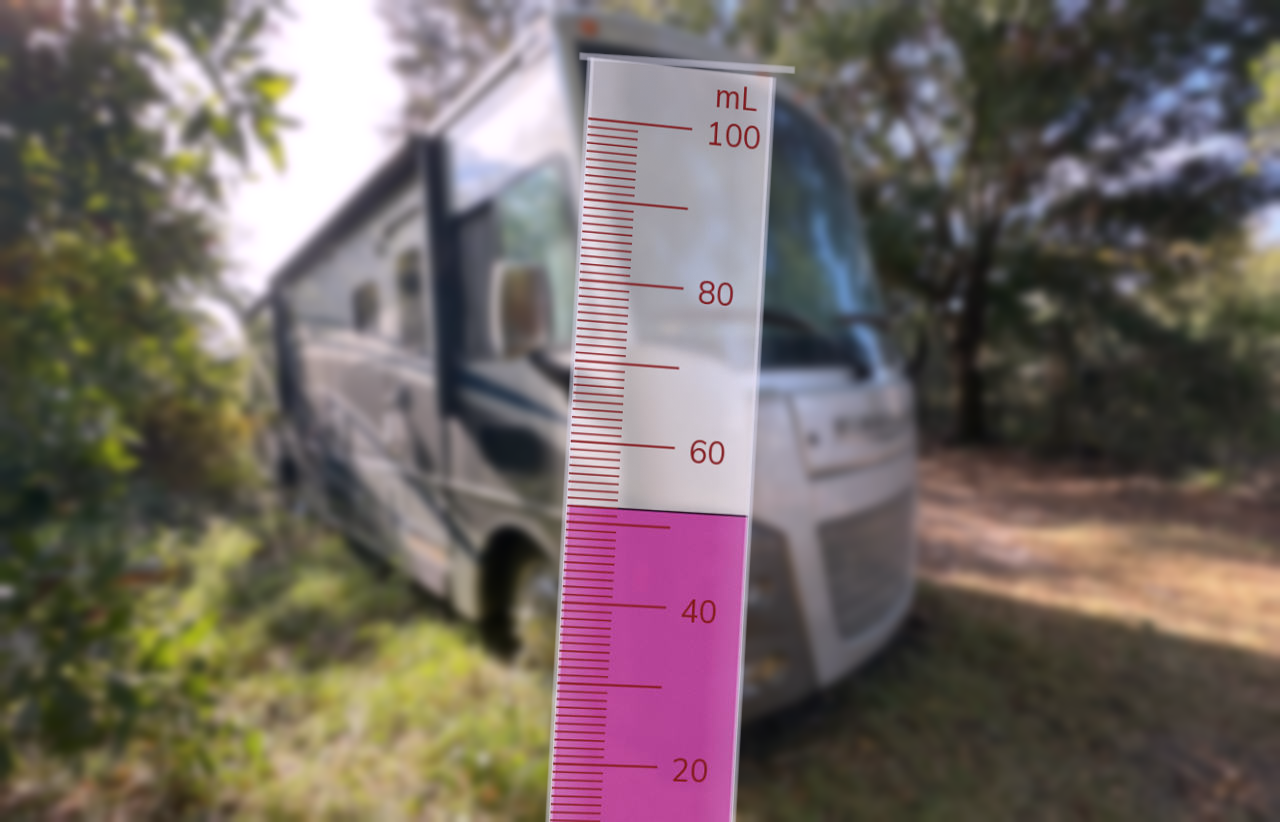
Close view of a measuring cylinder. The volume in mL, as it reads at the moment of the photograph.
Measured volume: 52 mL
